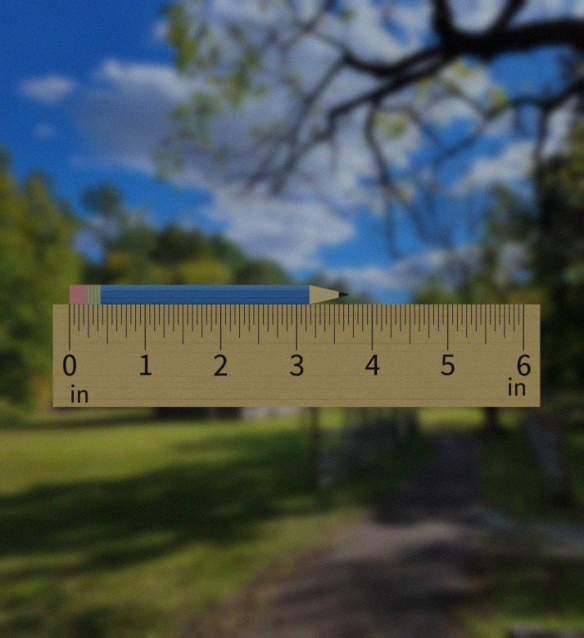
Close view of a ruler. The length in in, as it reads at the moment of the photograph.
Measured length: 3.6875 in
